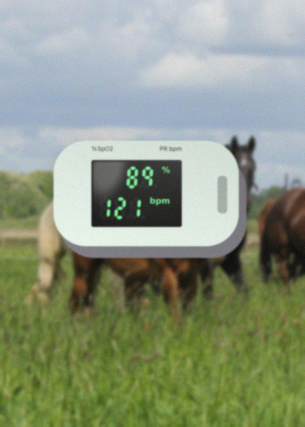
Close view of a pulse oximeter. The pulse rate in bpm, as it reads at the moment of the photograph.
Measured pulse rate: 121 bpm
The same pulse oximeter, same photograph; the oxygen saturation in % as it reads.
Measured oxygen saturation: 89 %
